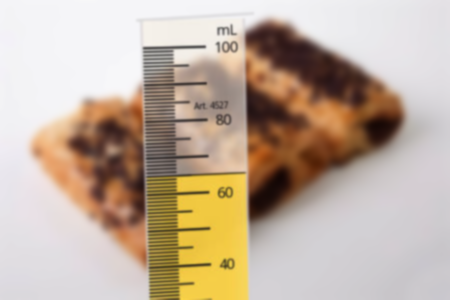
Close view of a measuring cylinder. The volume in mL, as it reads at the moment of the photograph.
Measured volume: 65 mL
